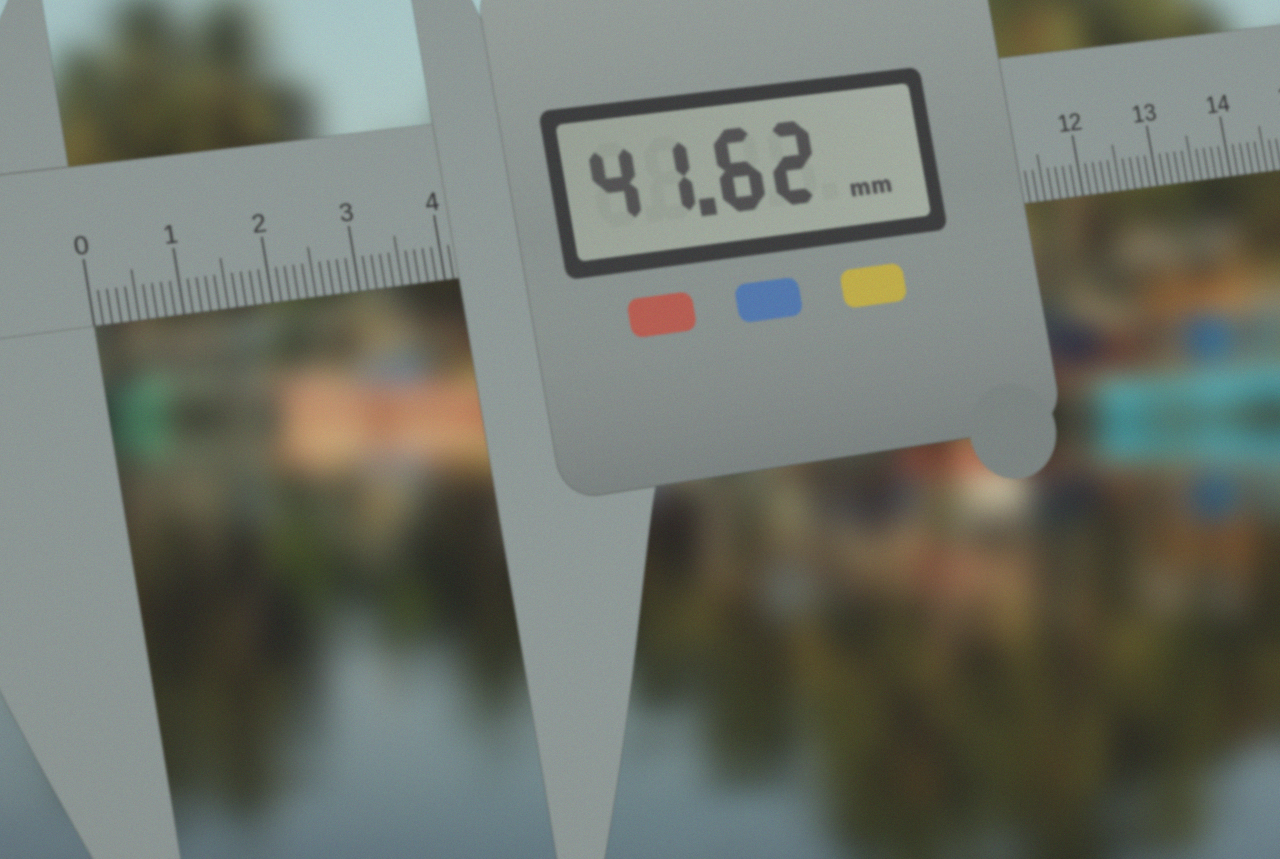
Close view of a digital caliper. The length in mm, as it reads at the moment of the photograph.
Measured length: 41.62 mm
